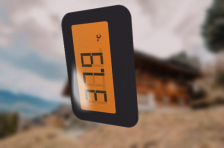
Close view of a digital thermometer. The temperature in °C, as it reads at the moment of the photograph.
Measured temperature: 37.9 °C
